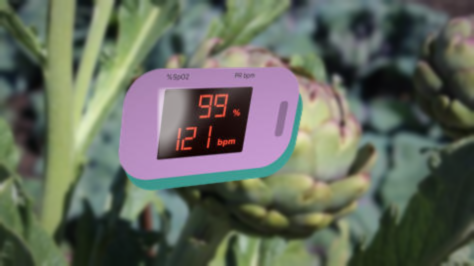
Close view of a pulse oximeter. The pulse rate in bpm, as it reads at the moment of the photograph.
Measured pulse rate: 121 bpm
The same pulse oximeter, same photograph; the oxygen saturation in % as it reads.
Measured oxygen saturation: 99 %
